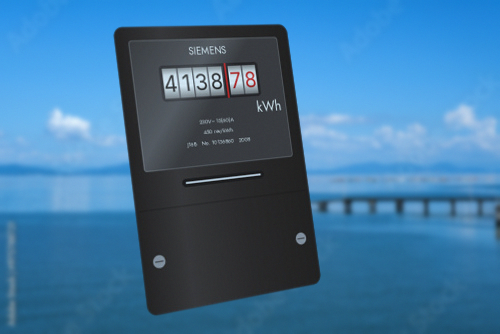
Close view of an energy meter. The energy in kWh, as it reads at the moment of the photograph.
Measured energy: 4138.78 kWh
